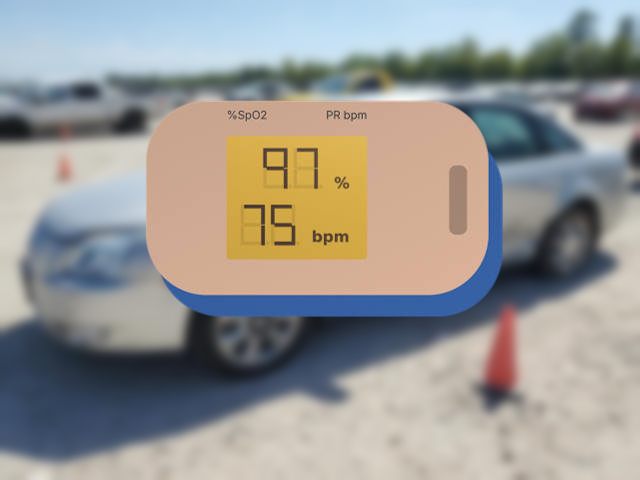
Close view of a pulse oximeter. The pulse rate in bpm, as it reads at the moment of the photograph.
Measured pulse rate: 75 bpm
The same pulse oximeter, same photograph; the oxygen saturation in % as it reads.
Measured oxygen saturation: 97 %
